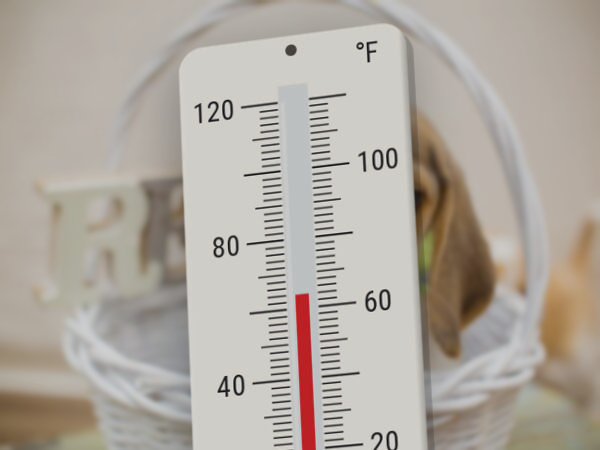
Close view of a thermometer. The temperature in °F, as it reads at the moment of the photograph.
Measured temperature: 64 °F
